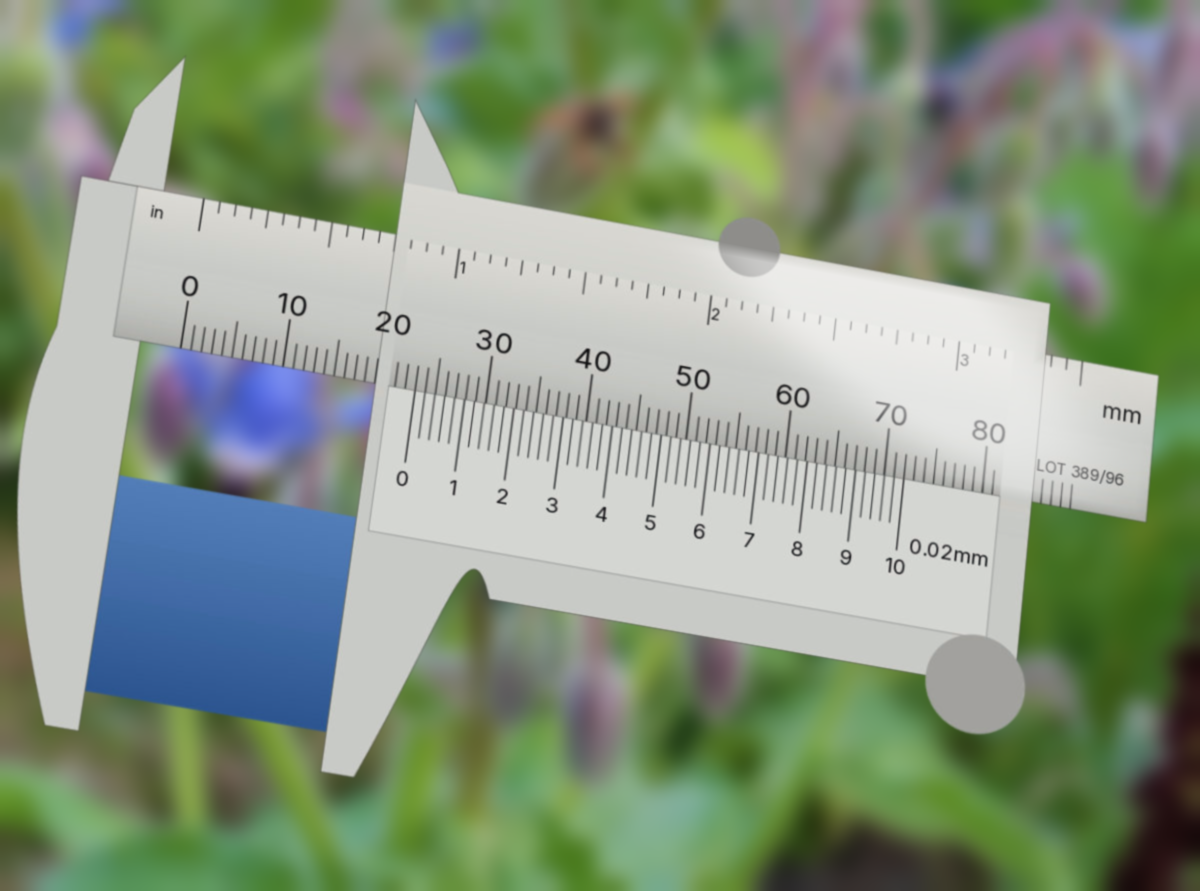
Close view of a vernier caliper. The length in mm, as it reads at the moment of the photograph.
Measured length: 23.0 mm
